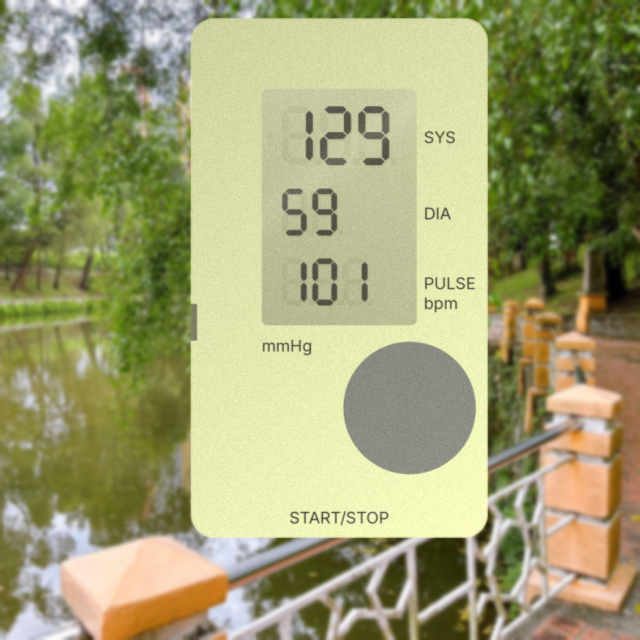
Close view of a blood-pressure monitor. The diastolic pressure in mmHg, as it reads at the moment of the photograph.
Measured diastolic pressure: 59 mmHg
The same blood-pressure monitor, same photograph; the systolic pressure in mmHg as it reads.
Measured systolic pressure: 129 mmHg
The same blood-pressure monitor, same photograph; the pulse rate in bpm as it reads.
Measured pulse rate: 101 bpm
